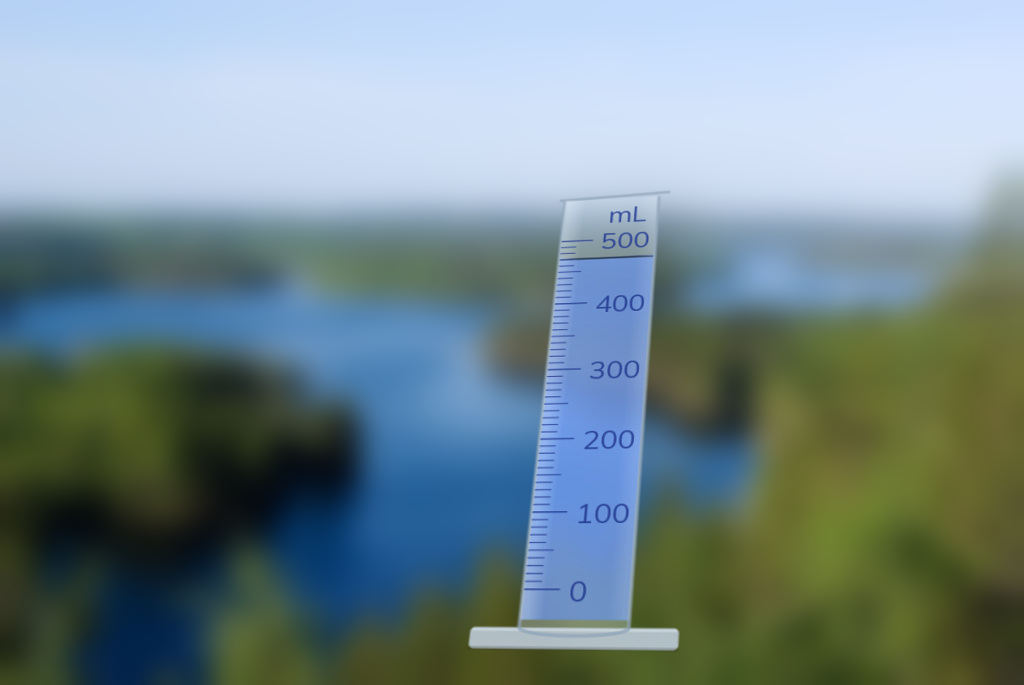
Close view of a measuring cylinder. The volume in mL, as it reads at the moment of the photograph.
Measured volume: 470 mL
